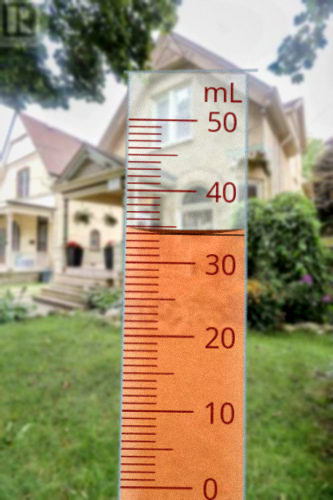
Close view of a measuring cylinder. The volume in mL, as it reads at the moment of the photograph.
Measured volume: 34 mL
